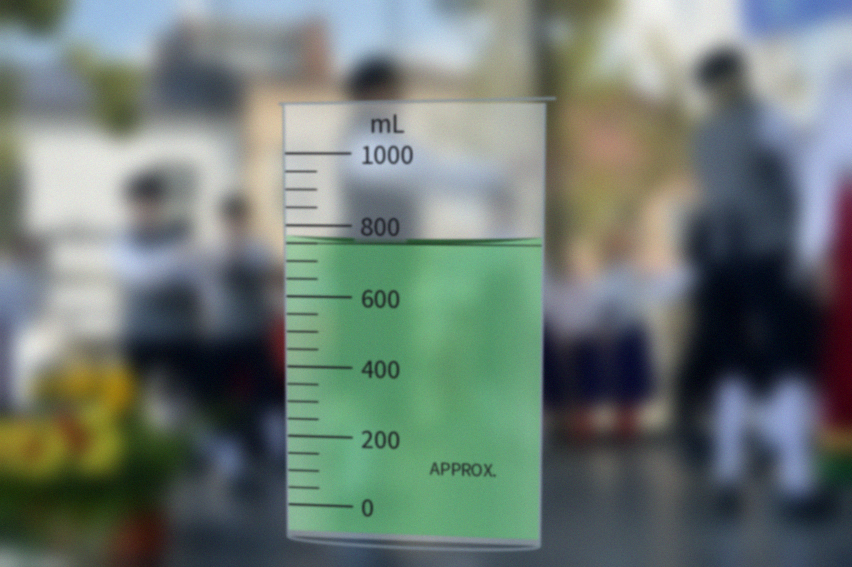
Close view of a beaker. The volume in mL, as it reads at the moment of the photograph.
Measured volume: 750 mL
